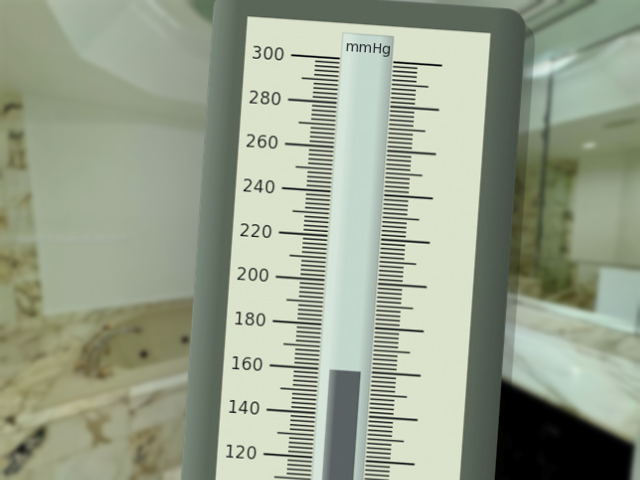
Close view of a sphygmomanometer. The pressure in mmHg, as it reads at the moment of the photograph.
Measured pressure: 160 mmHg
